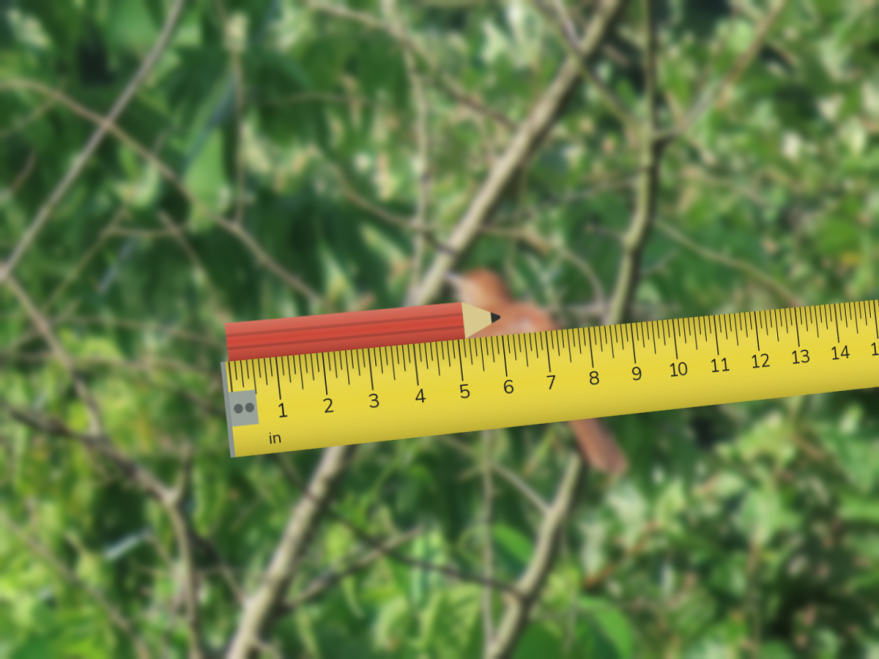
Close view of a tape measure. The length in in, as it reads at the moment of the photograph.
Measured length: 6 in
